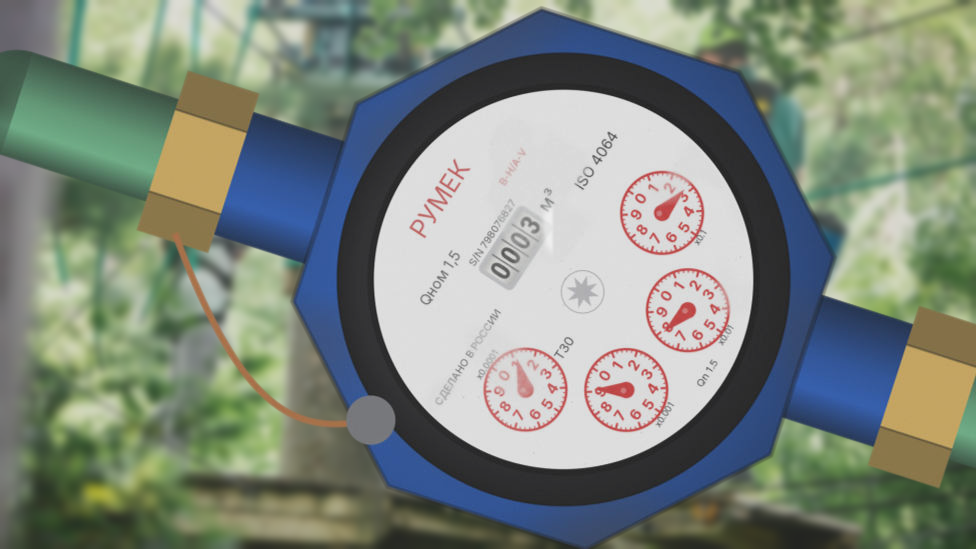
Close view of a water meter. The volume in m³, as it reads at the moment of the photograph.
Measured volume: 3.2791 m³
